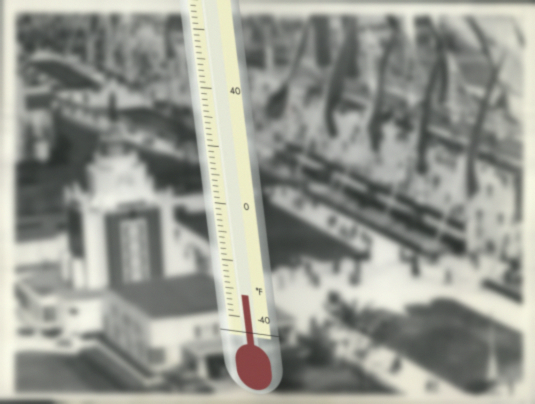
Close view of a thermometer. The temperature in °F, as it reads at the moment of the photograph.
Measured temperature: -32 °F
